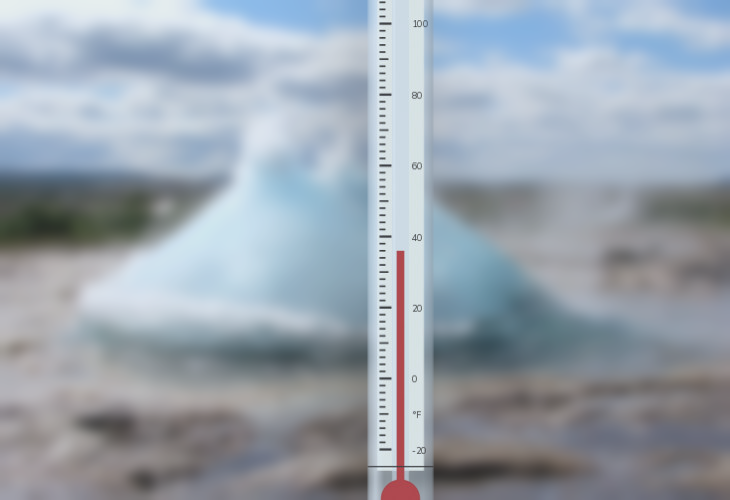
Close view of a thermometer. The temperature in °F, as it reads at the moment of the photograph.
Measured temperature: 36 °F
